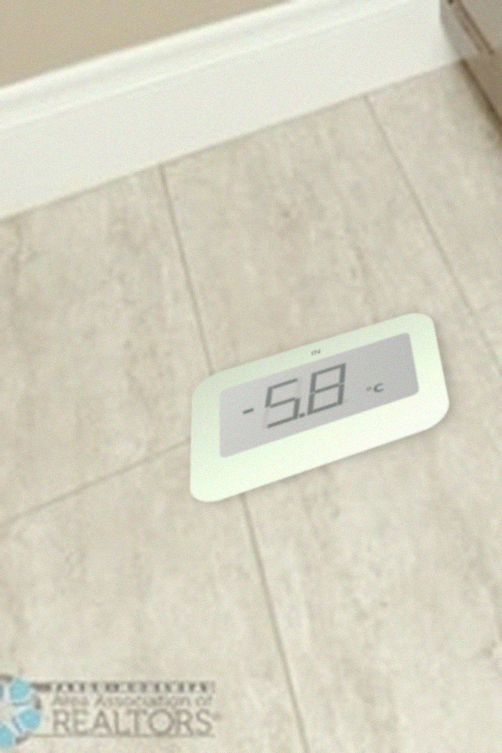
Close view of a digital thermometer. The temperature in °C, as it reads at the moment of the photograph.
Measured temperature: -5.8 °C
